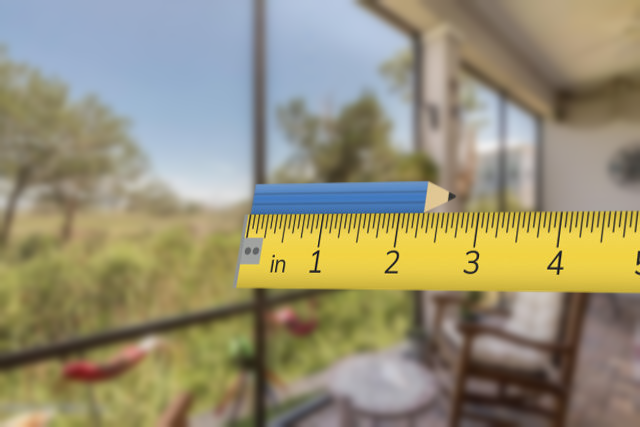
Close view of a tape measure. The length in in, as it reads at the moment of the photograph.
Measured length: 2.6875 in
